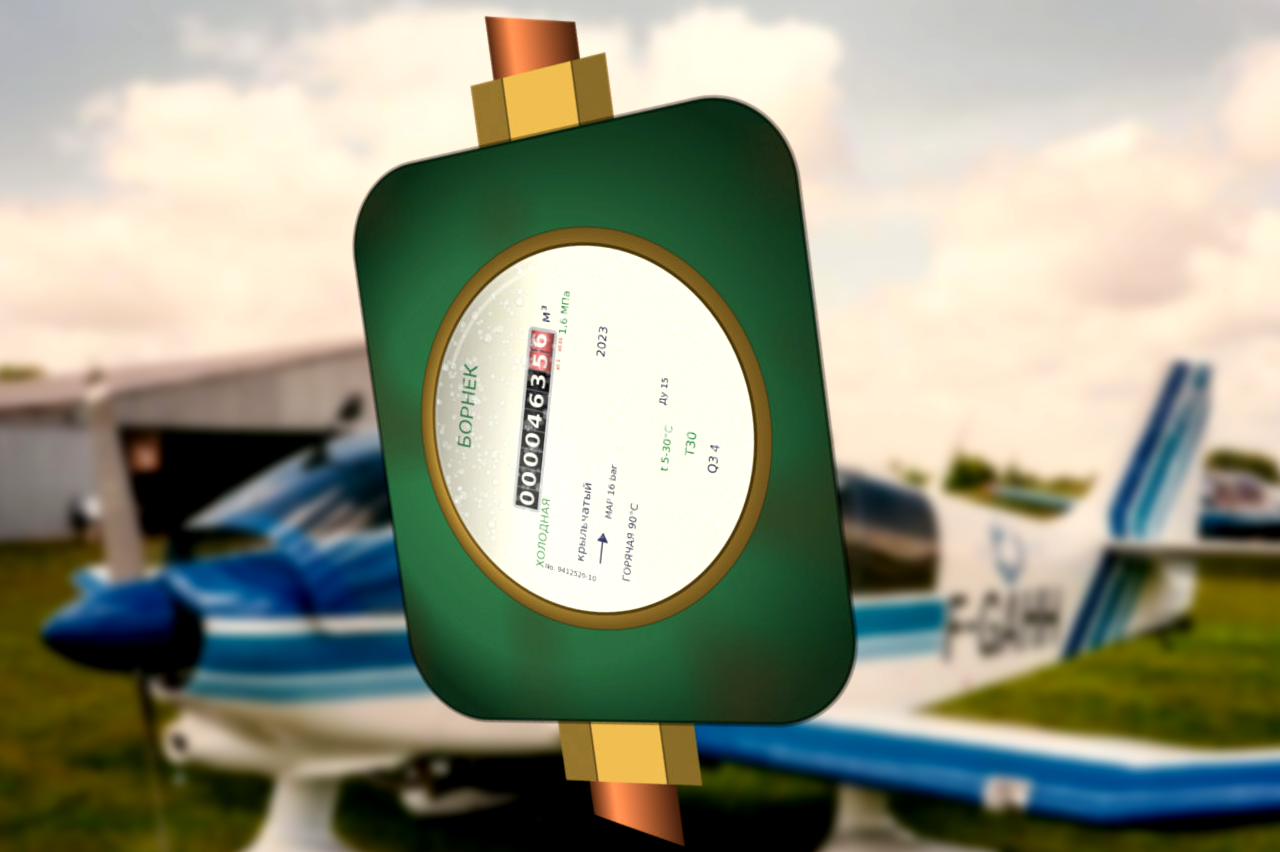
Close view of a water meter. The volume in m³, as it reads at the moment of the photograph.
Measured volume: 463.56 m³
